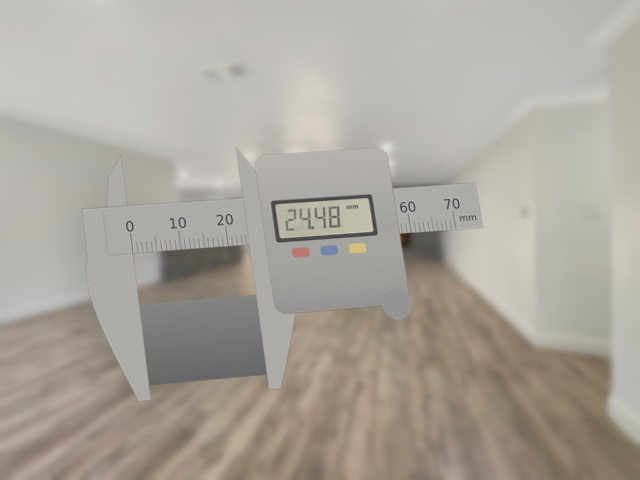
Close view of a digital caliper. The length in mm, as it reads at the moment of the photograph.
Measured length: 24.48 mm
